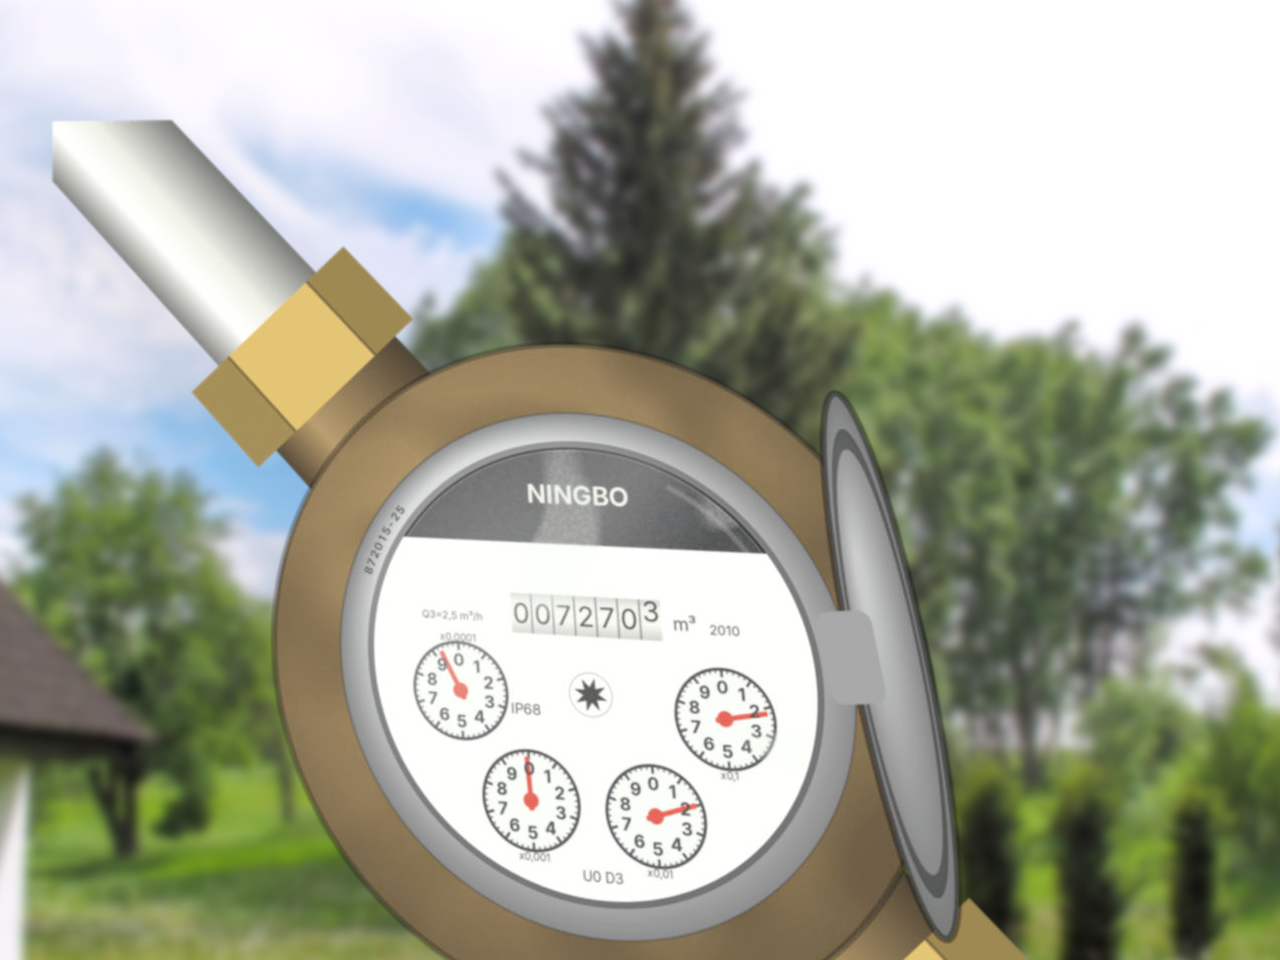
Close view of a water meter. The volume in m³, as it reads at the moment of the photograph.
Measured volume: 72703.2199 m³
